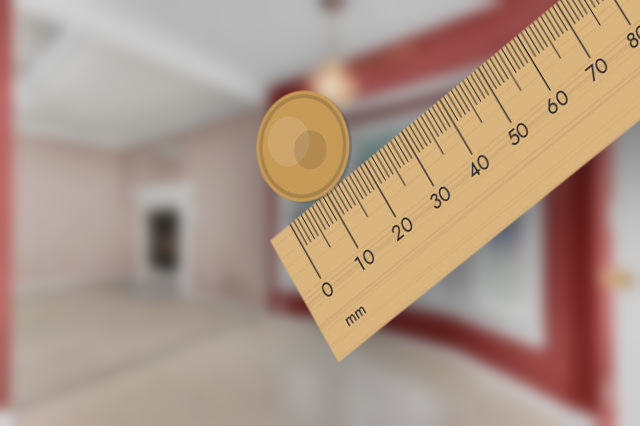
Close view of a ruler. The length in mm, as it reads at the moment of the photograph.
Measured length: 21 mm
